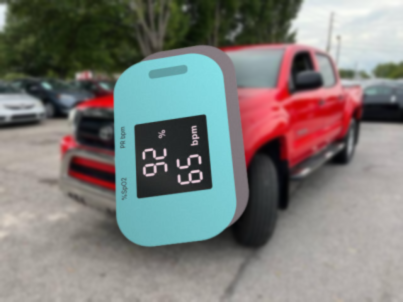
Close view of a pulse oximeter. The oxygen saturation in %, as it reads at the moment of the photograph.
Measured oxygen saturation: 92 %
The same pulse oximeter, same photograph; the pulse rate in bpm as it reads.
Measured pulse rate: 65 bpm
